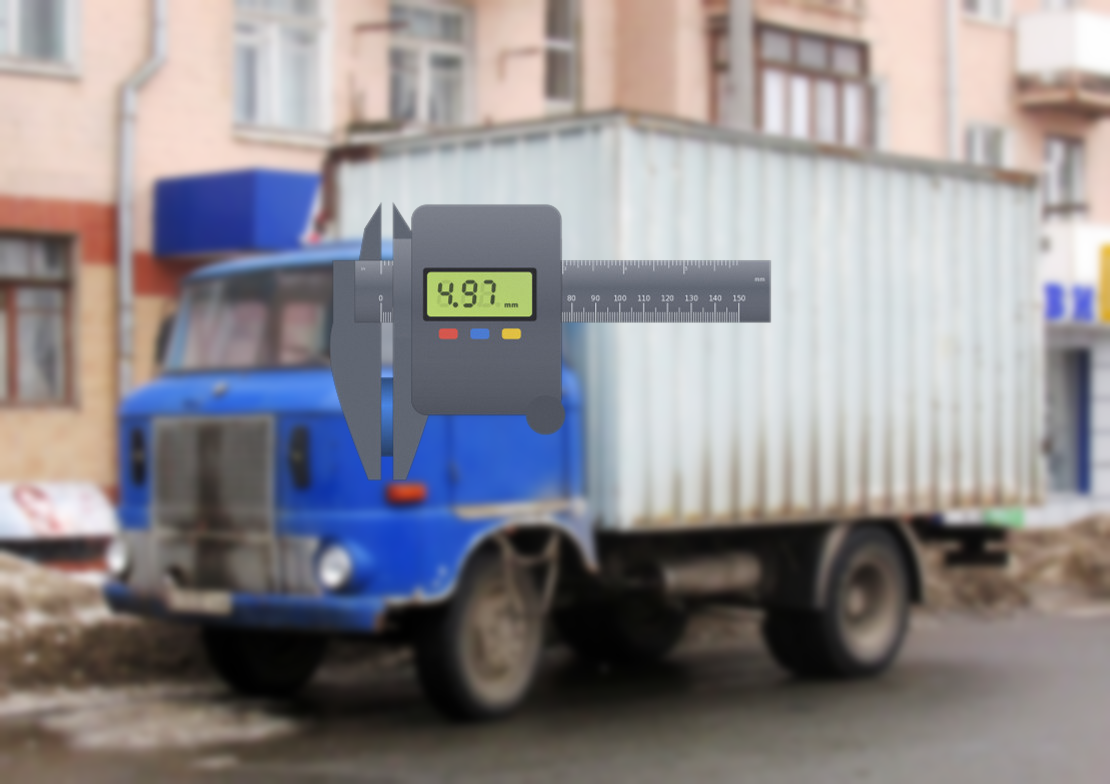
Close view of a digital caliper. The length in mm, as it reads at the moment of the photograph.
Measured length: 4.97 mm
